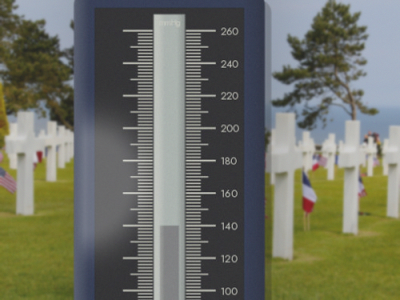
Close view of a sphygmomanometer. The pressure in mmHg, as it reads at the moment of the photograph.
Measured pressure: 140 mmHg
